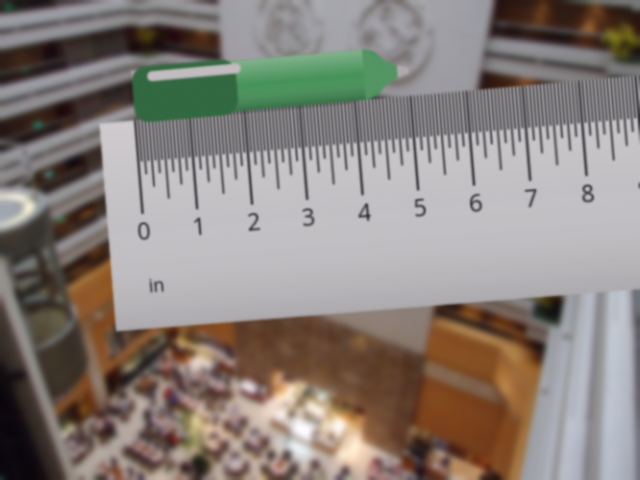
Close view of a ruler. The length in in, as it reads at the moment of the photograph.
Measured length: 5 in
